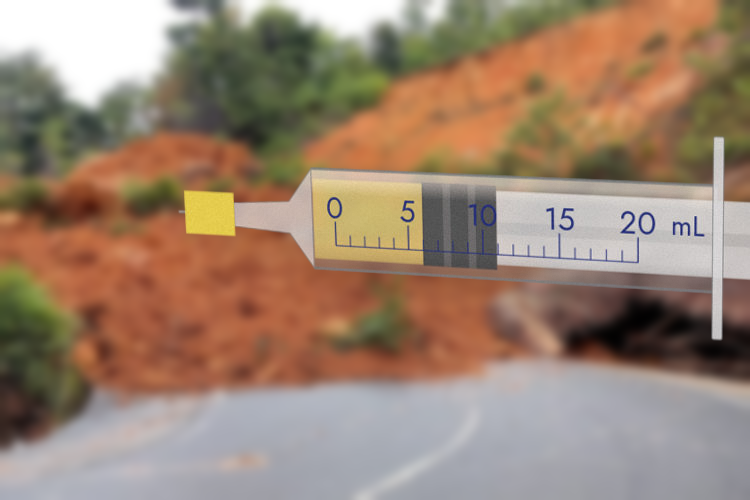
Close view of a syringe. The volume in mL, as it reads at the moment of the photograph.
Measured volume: 6 mL
